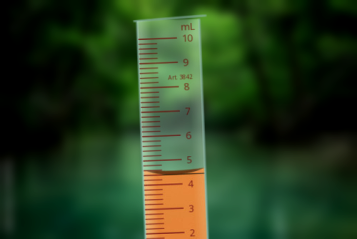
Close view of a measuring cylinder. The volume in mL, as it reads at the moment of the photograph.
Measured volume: 4.4 mL
